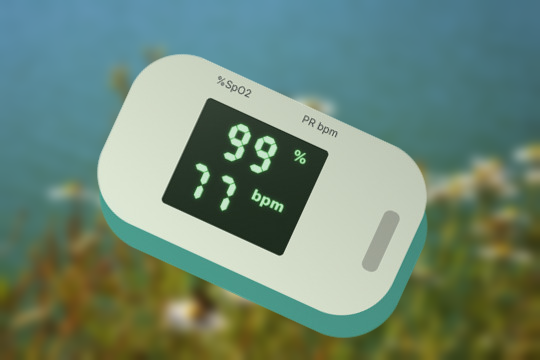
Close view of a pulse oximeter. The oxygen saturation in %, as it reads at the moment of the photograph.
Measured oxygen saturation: 99 %
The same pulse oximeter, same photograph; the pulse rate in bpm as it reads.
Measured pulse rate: 77 bpm
